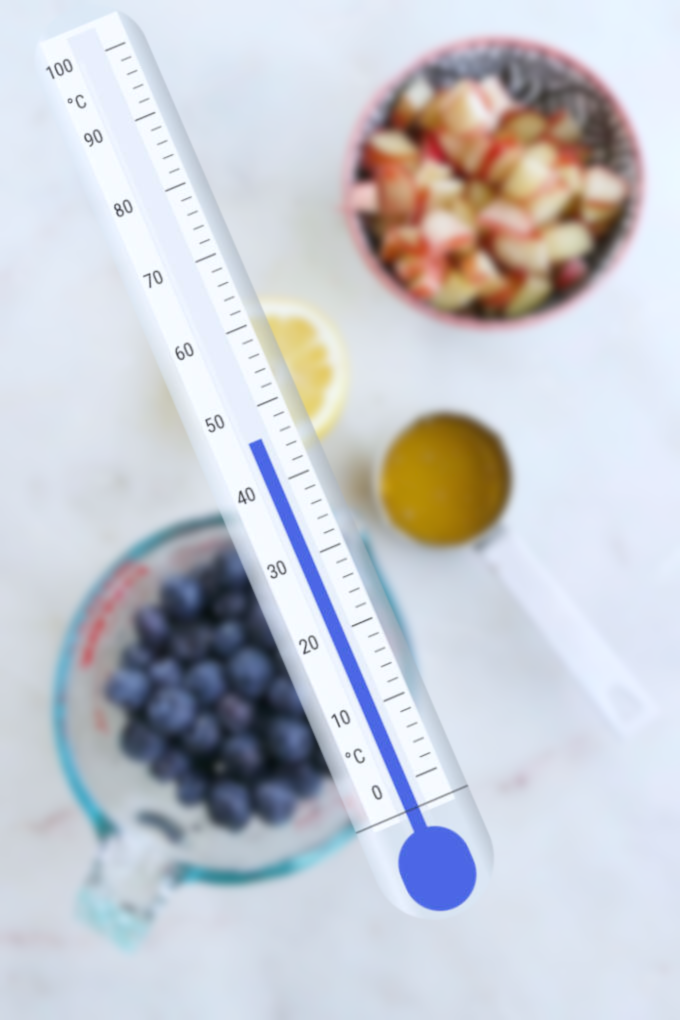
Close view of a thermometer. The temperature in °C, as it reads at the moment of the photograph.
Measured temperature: 46 °C
